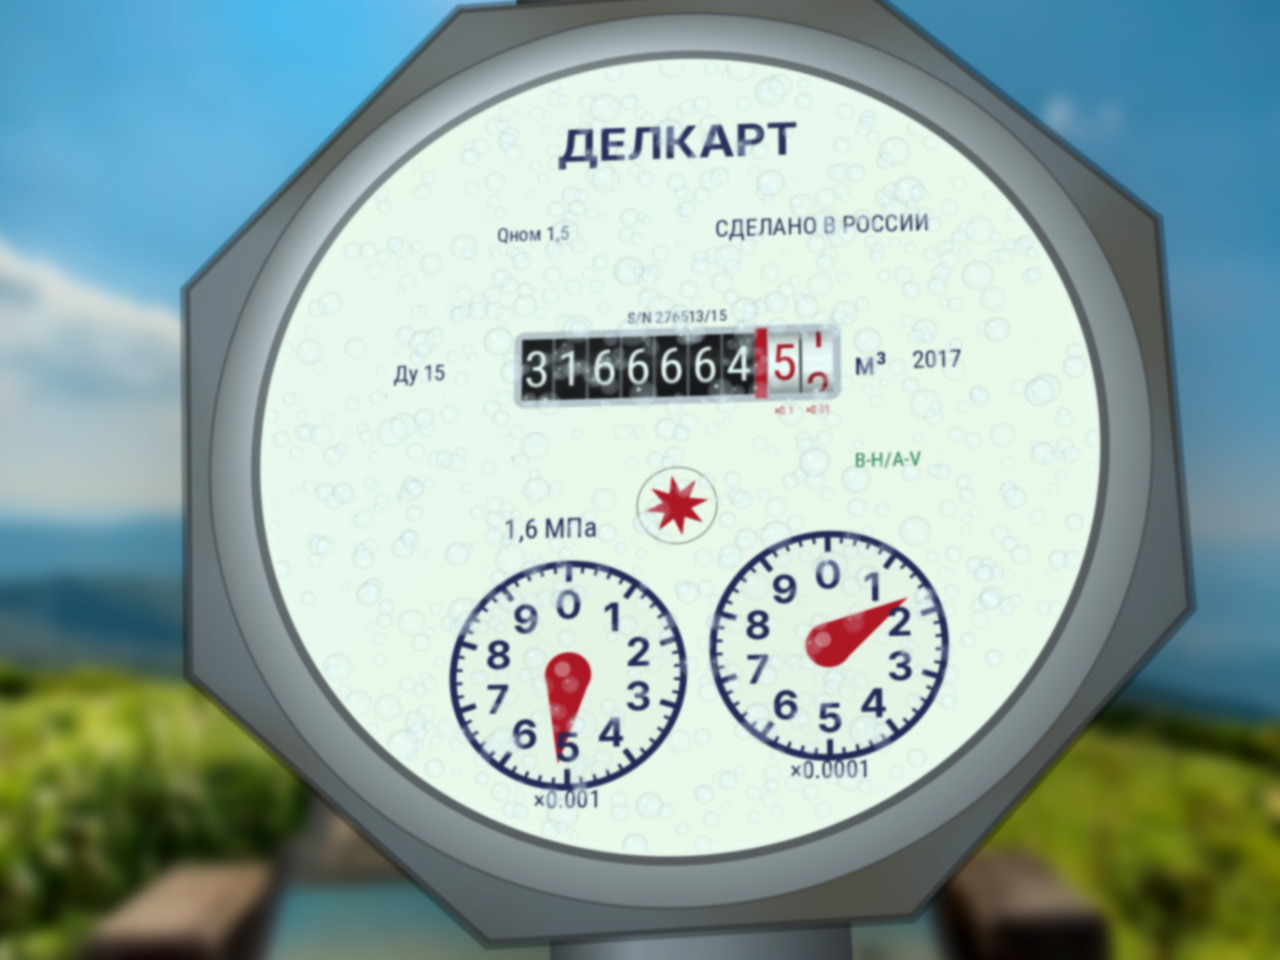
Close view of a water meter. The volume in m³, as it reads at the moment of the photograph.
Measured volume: 3166664.5151 m³
